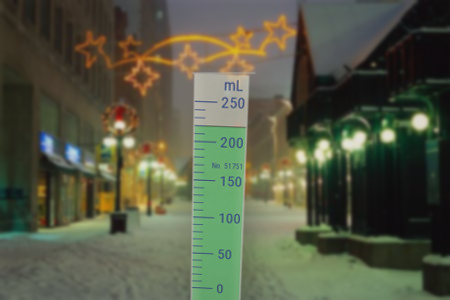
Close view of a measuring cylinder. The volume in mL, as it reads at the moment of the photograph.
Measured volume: 220 mL
